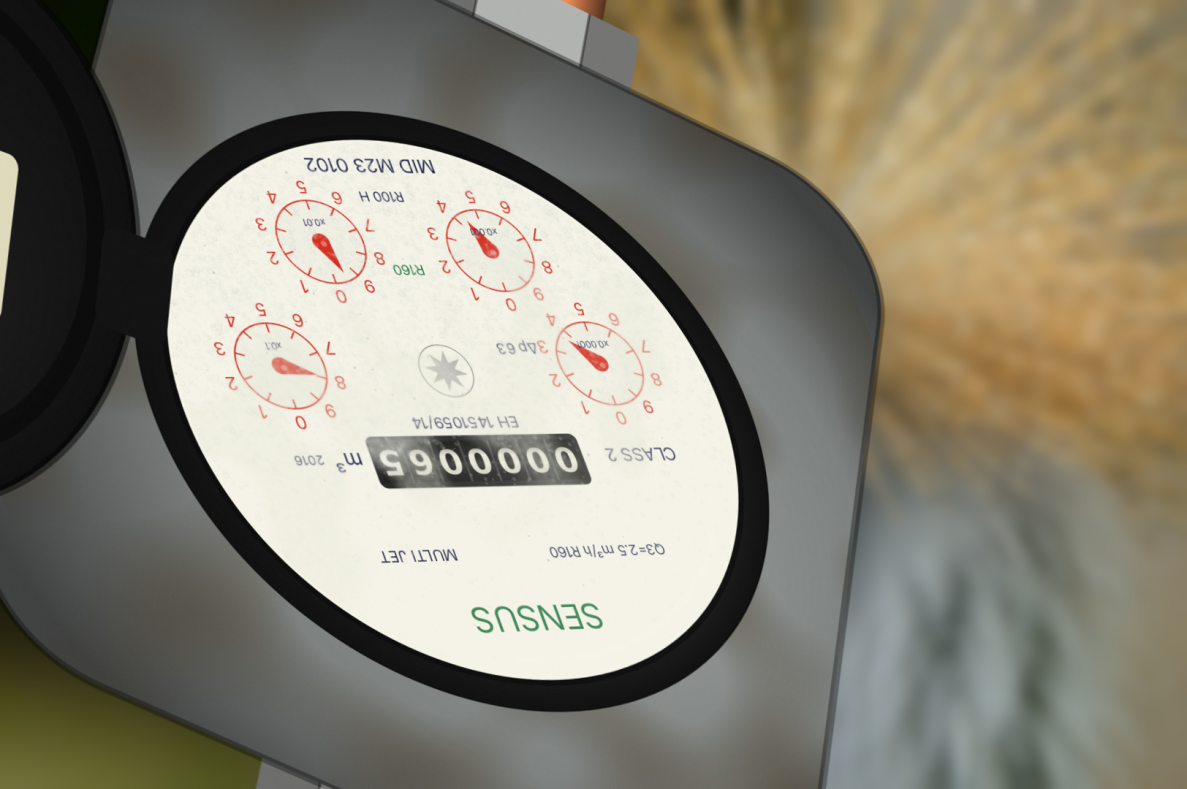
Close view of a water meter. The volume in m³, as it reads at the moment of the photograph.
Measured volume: 65.7943 m³
